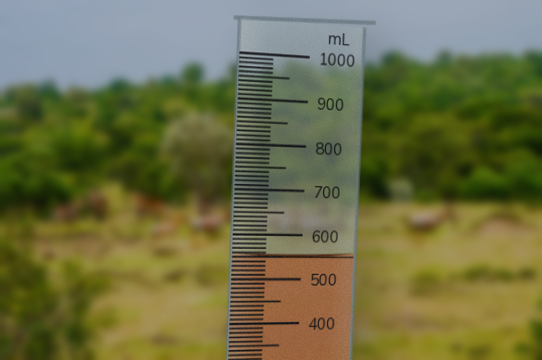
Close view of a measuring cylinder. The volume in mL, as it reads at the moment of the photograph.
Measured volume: 550 mL
